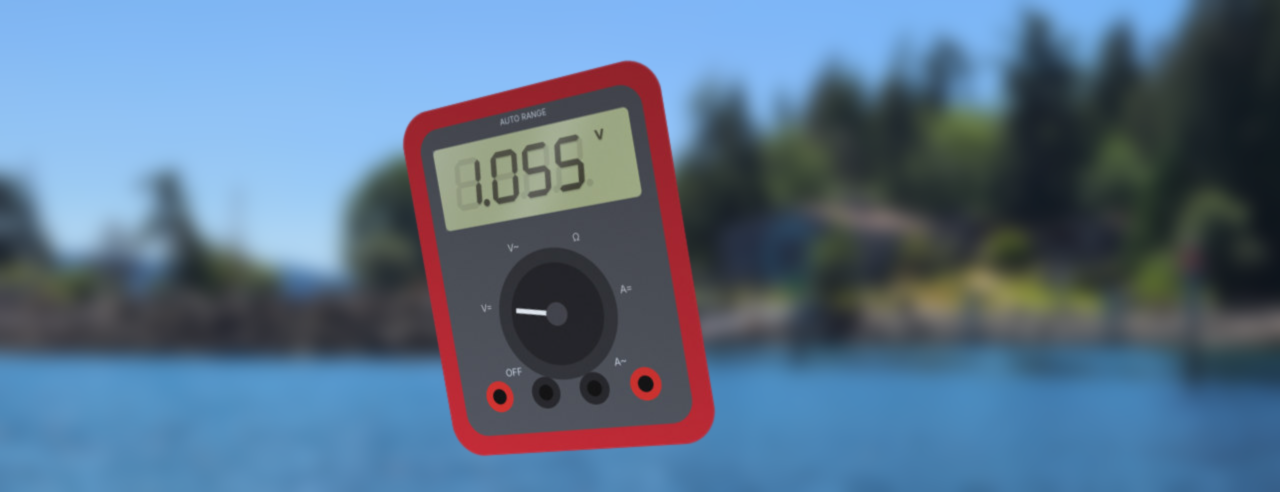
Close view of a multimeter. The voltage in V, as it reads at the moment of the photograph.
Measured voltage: 1.055 V
